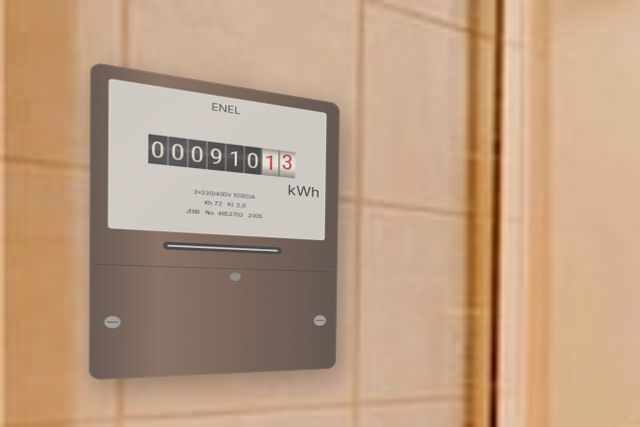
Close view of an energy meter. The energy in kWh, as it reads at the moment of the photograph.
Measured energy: 910.13 kWh
